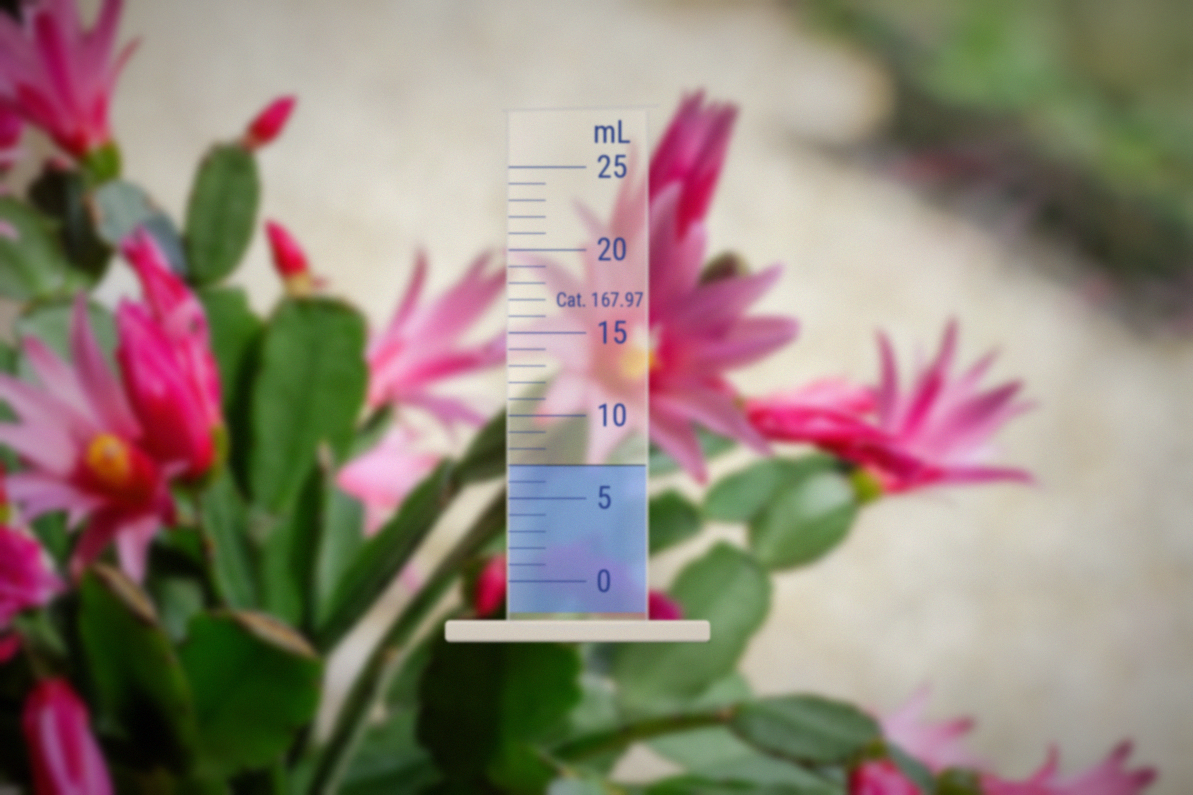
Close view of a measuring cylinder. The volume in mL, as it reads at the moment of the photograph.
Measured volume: 7 mL
